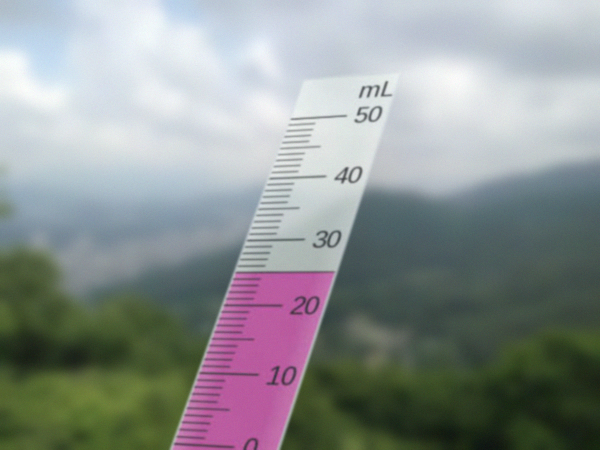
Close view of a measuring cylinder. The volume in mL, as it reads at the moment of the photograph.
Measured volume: 25 mL
